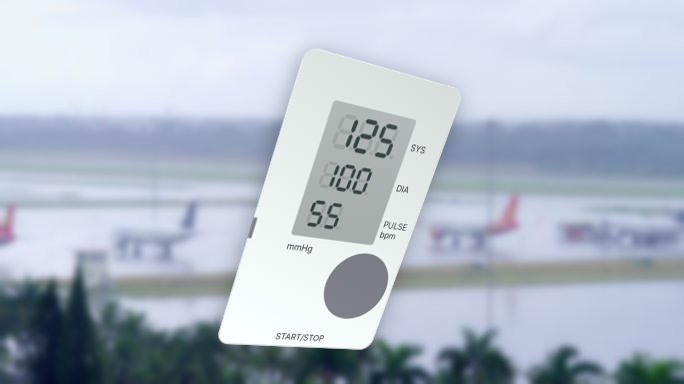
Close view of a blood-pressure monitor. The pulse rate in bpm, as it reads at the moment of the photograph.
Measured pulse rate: 55 bpm
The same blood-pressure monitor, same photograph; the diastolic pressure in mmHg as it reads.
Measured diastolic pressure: 100 mmHg
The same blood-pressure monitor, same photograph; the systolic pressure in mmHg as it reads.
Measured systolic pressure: 125 mmHg
